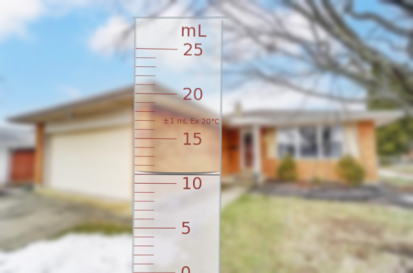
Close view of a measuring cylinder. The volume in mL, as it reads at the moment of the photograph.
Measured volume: 11 mL
